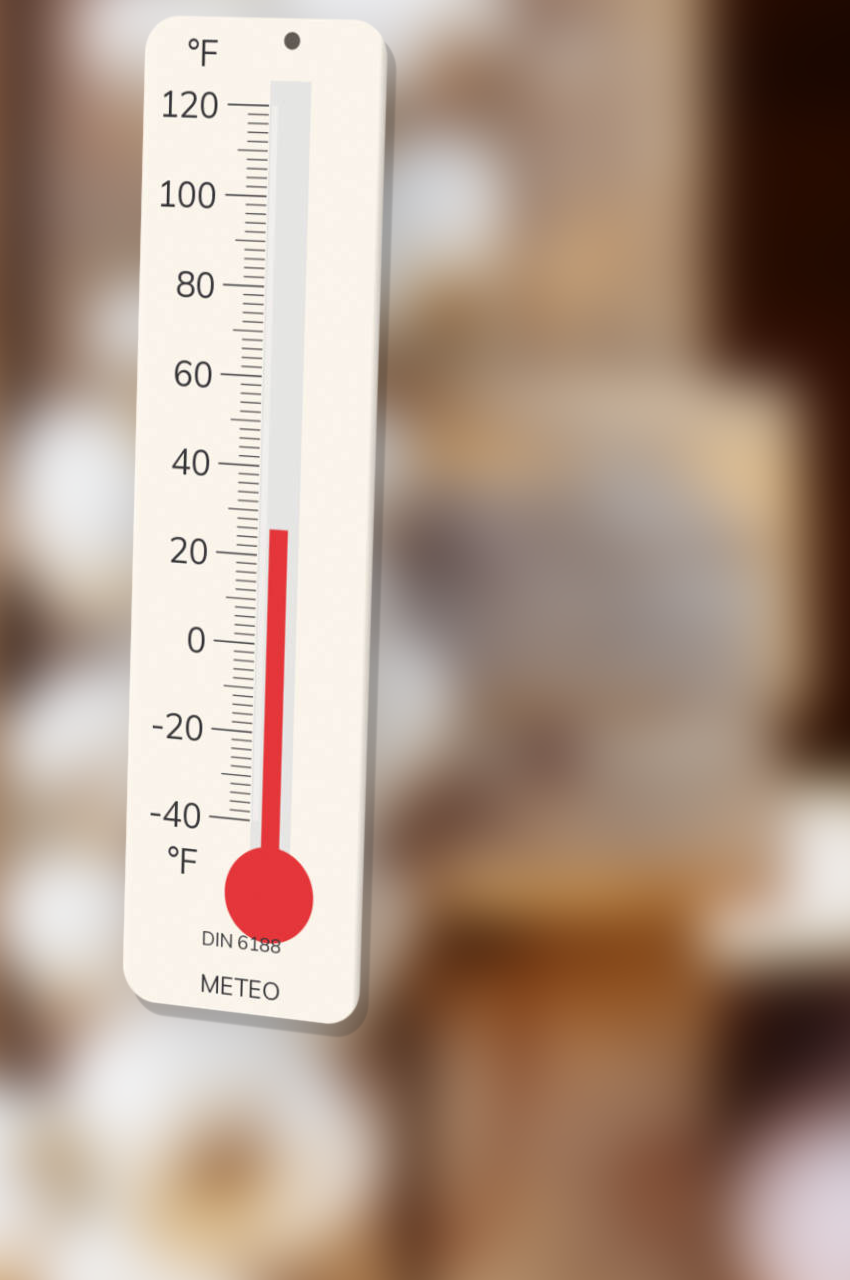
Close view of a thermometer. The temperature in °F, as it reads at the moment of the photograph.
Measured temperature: 26 °F
